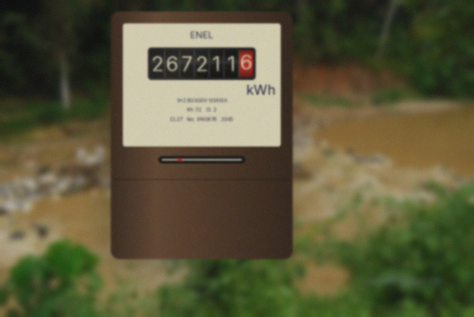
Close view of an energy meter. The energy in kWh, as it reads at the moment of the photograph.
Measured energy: 267211.6 kWh
